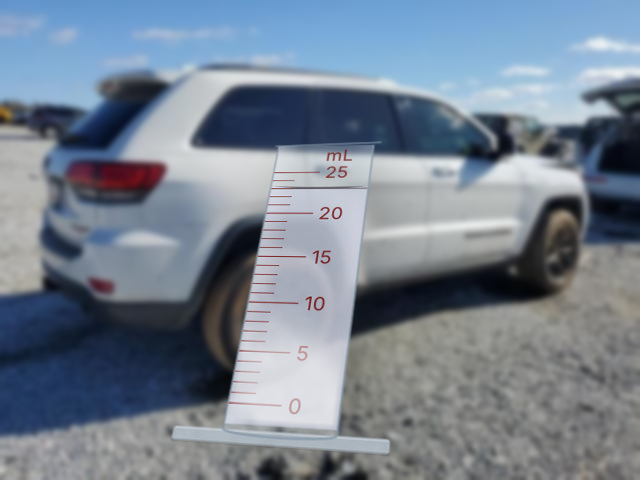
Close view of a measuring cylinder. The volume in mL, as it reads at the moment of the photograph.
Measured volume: 23 mL
